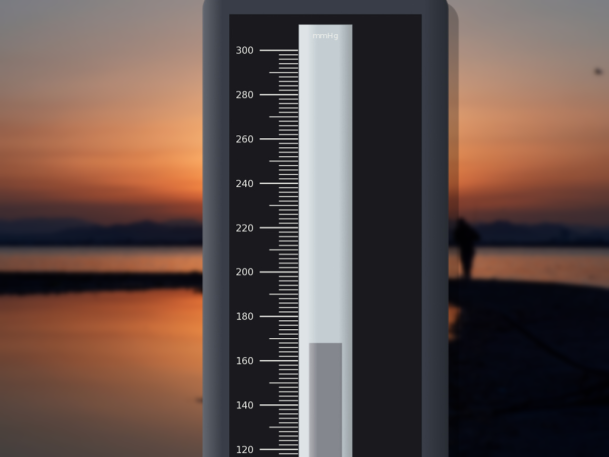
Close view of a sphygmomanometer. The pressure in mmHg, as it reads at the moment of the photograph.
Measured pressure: 168 mmHg
